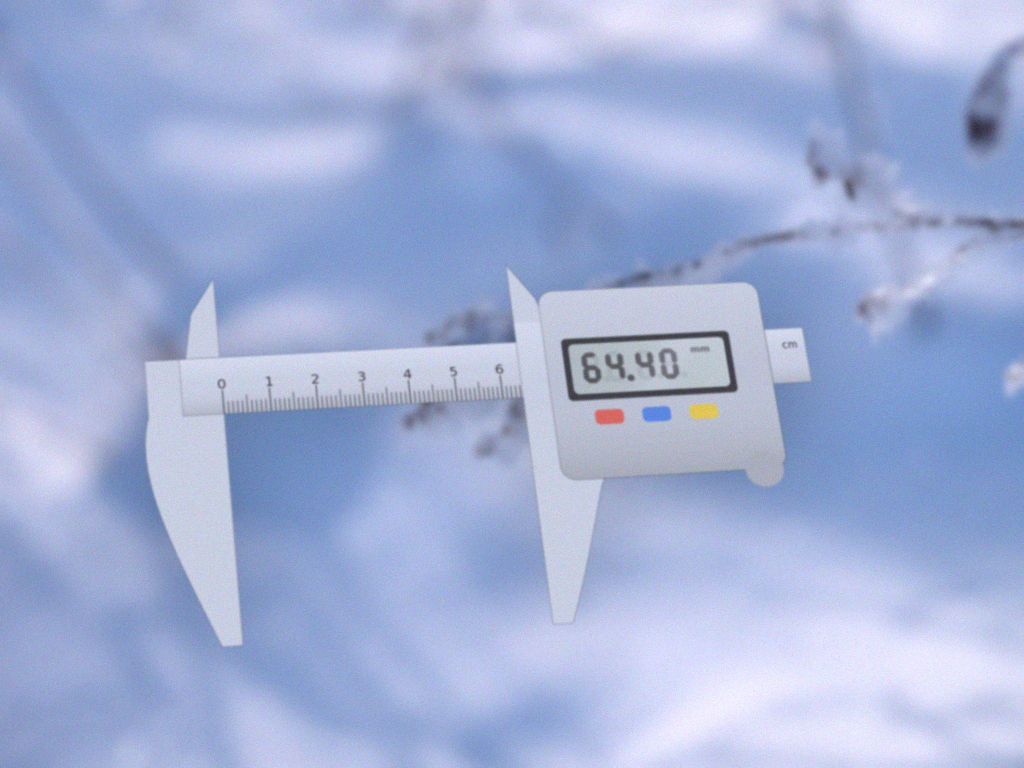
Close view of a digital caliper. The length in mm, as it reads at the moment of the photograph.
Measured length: 64.40 mm
